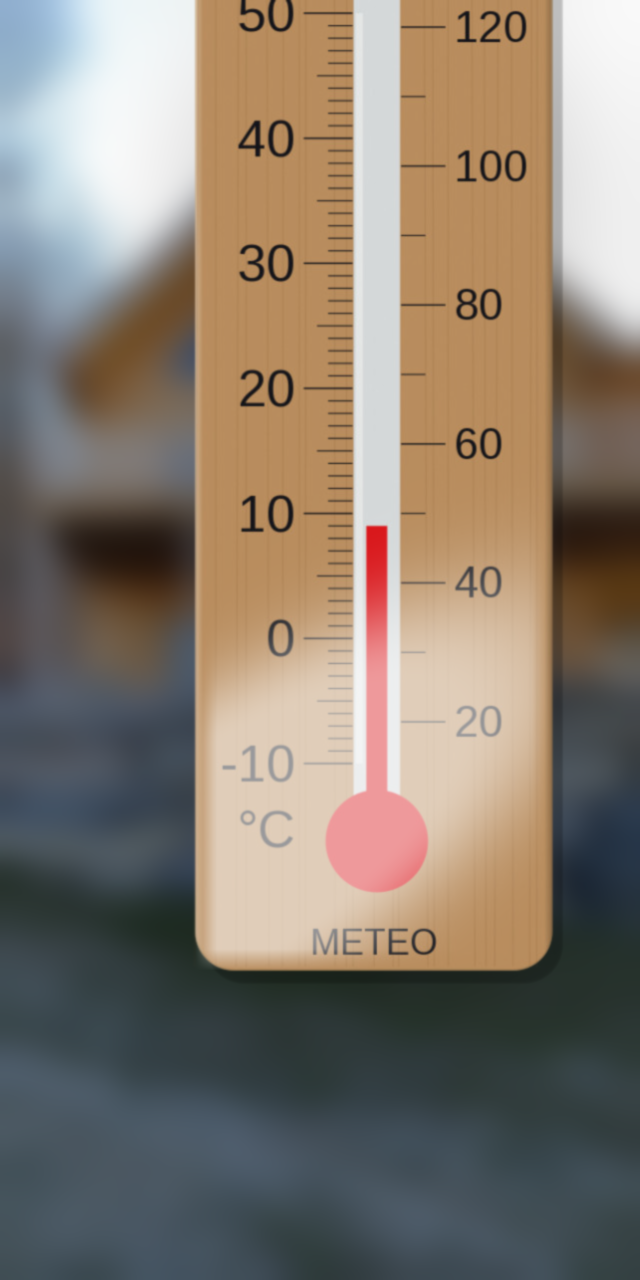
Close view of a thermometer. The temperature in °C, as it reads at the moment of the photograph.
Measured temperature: 9 °C
